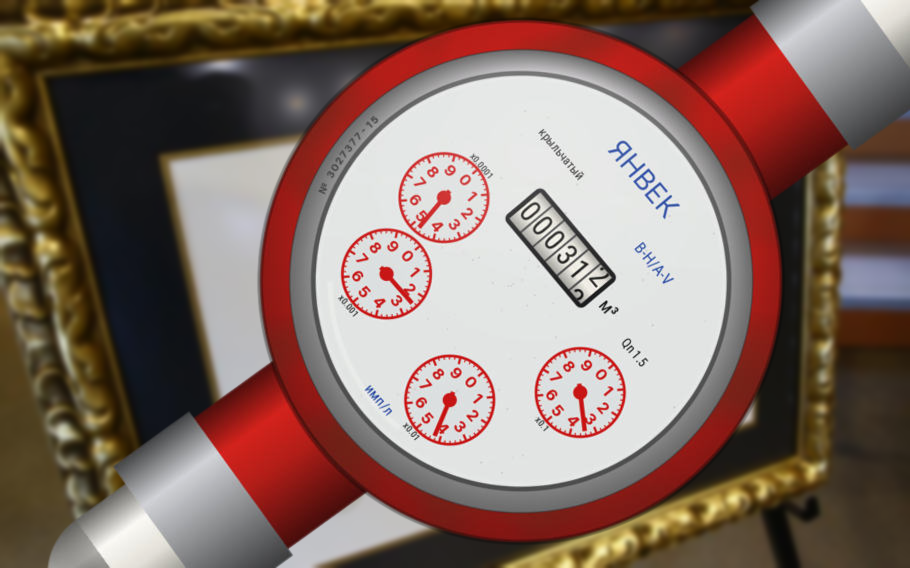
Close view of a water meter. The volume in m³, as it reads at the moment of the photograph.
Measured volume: 312.3424 m³
